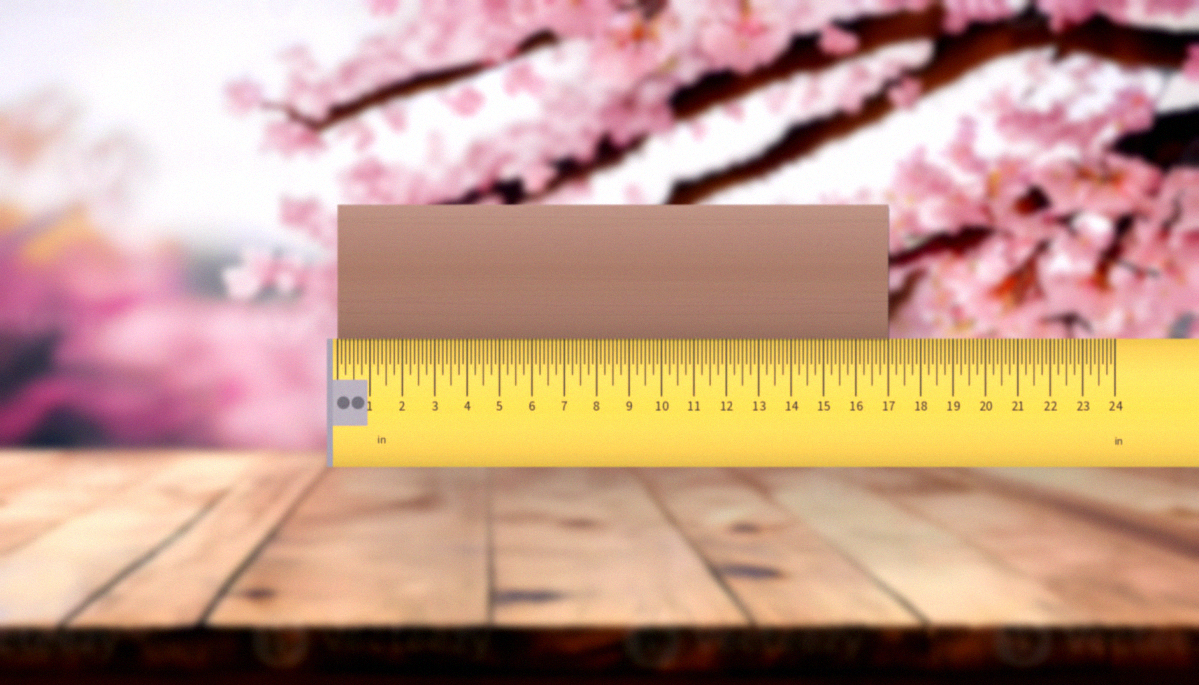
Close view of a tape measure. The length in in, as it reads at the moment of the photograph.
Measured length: 17 in
